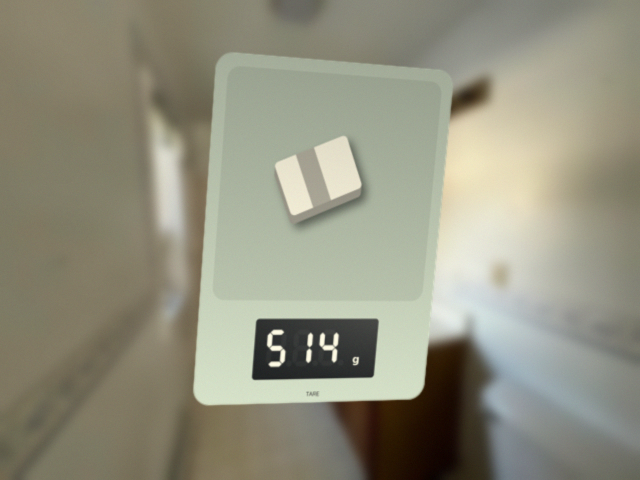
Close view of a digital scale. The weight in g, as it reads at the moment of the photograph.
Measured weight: 514 g
